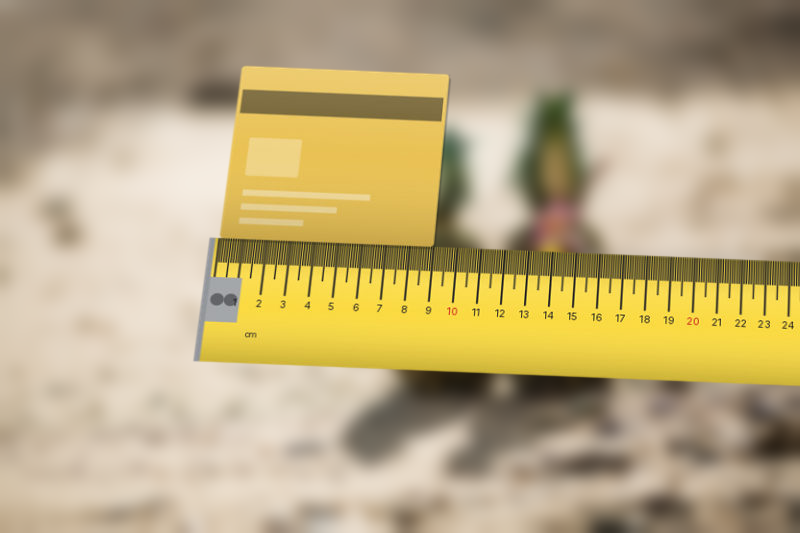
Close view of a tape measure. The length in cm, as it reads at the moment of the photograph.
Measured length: 9 cm
